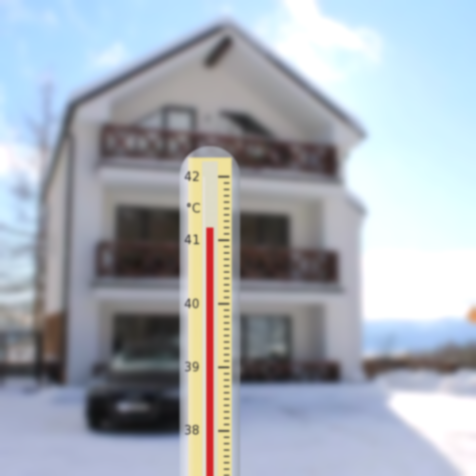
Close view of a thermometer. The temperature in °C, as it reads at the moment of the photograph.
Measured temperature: 41.2 °C
